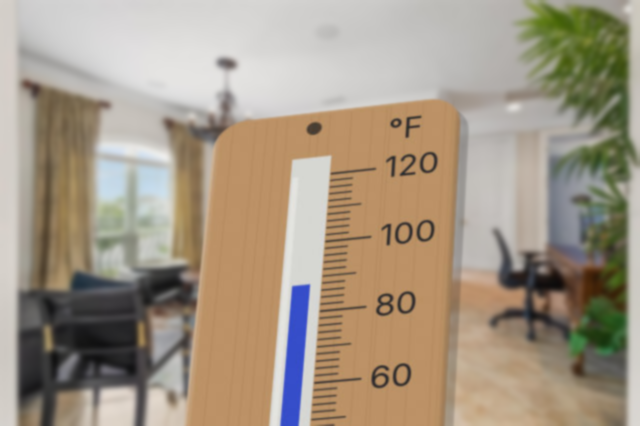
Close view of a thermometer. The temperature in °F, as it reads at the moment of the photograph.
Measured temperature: 88 °F
